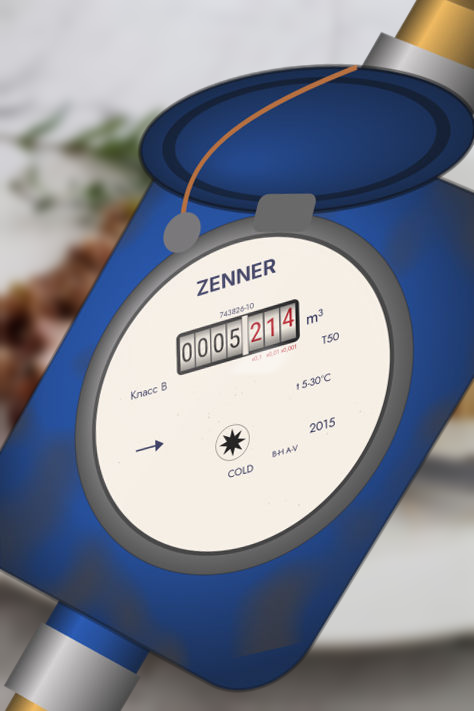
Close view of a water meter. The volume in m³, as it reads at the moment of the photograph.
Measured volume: 5.214 m³
